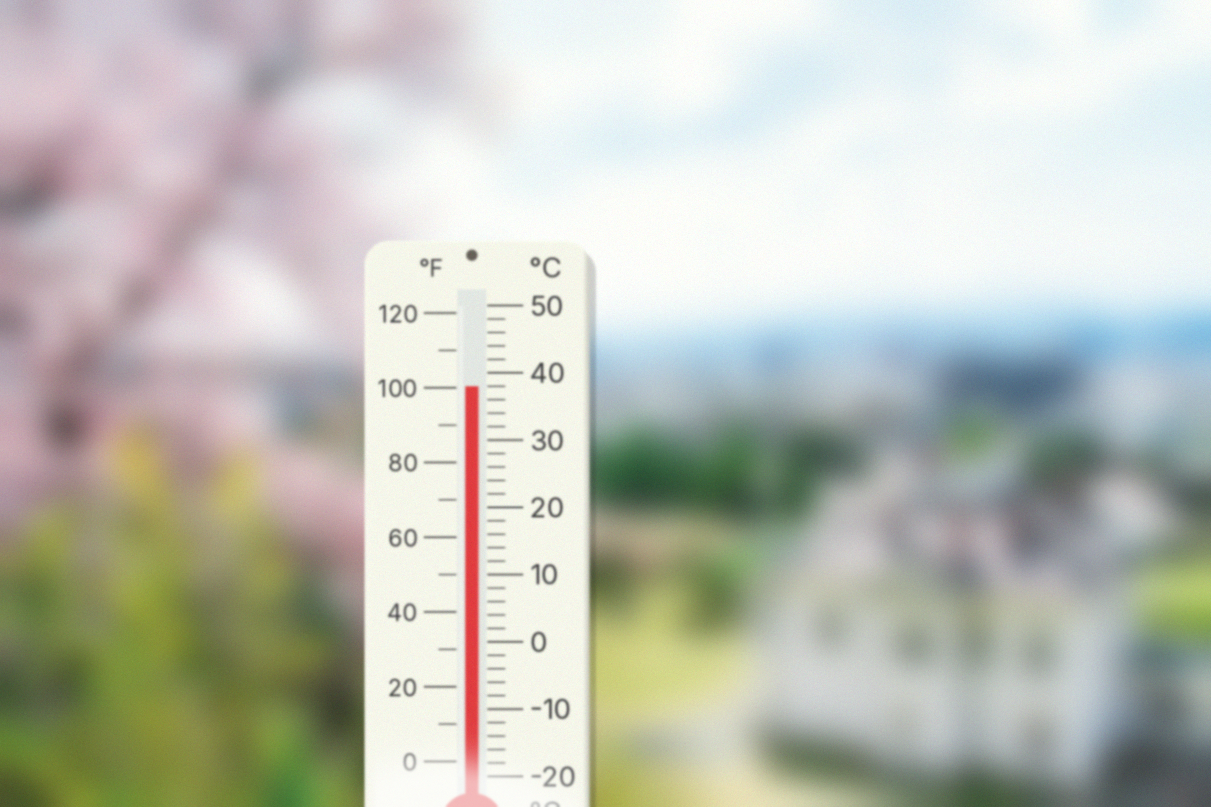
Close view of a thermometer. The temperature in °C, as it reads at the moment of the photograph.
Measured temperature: 38 °C
